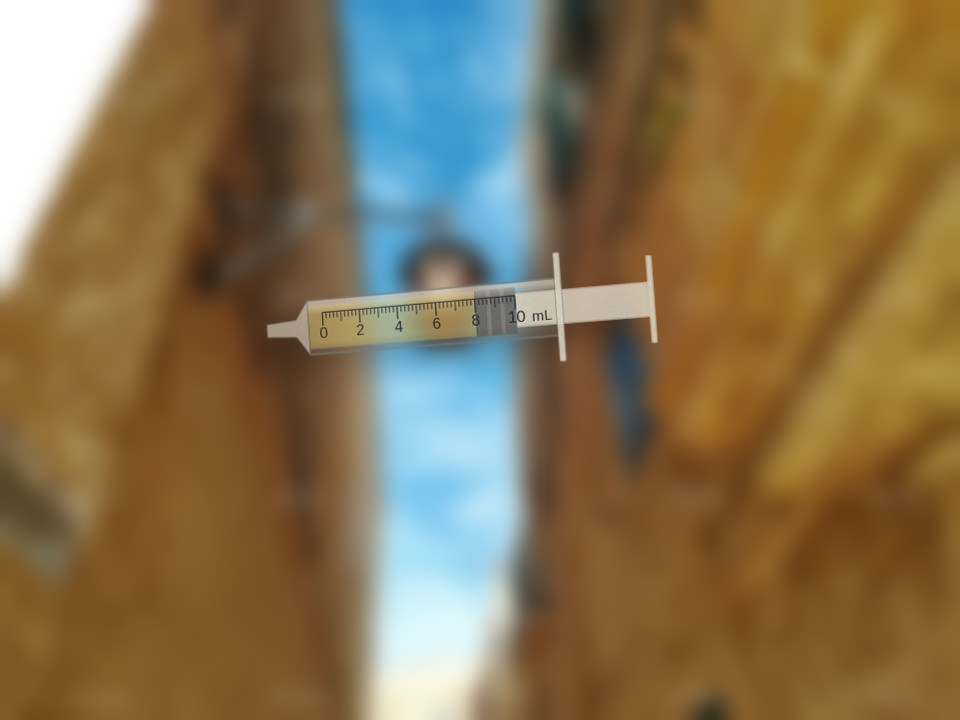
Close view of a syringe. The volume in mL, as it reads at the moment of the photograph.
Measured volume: 8 mL
